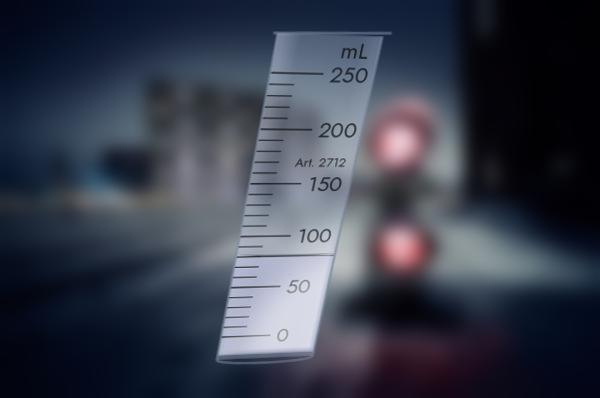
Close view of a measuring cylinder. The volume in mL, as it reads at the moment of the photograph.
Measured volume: 80 mL
